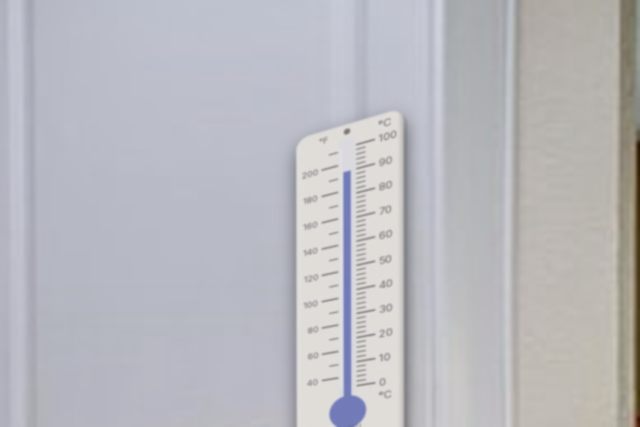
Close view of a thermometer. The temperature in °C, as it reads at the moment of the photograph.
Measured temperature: 90 °C
